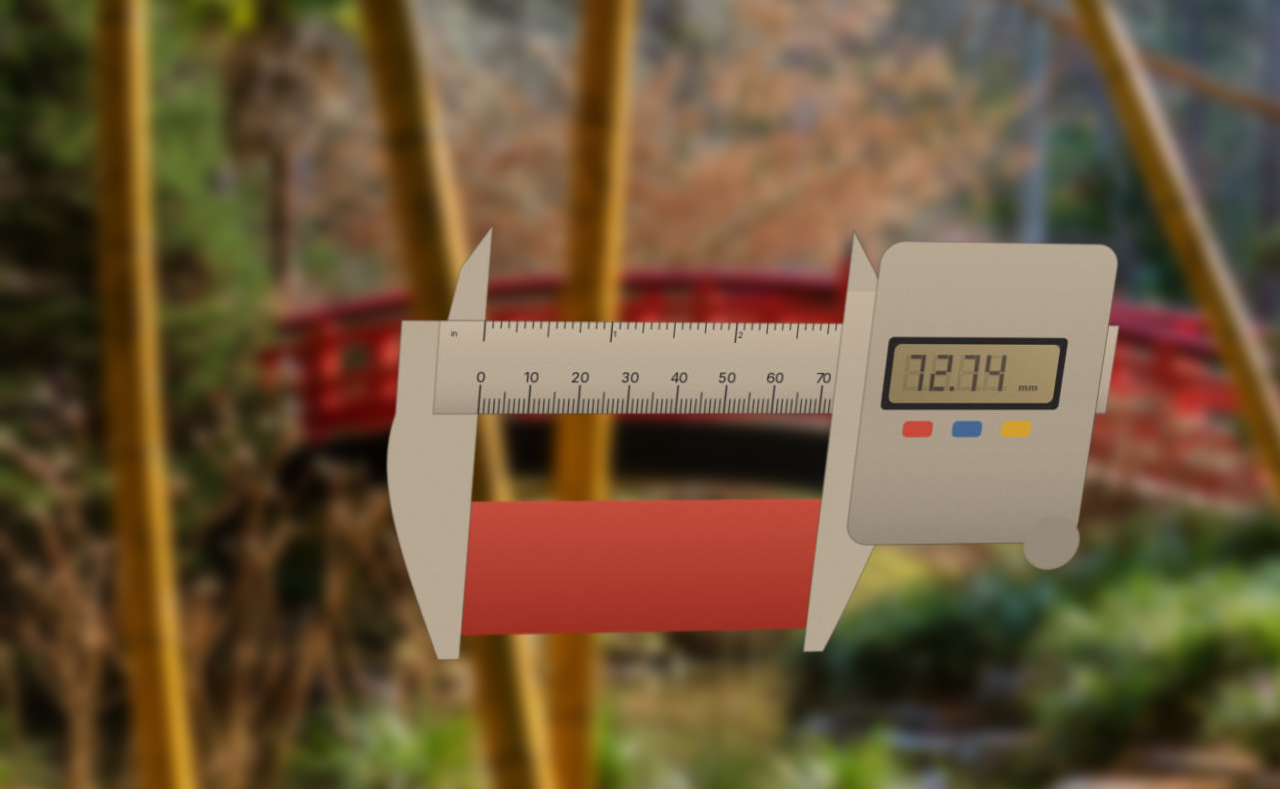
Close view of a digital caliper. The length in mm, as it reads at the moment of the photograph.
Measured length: 72.74 mm
